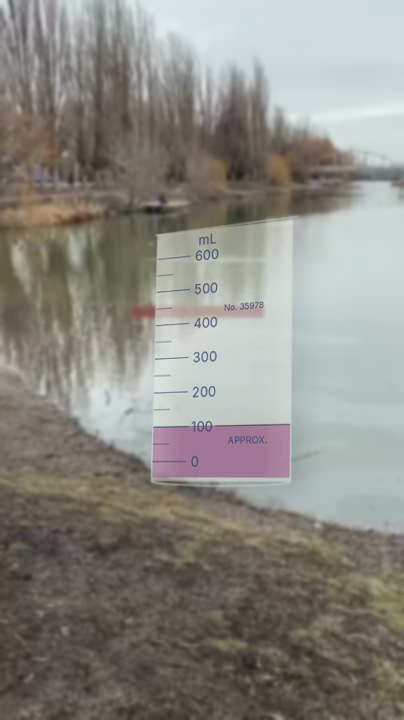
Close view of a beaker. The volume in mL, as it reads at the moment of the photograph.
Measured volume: 100 mL
